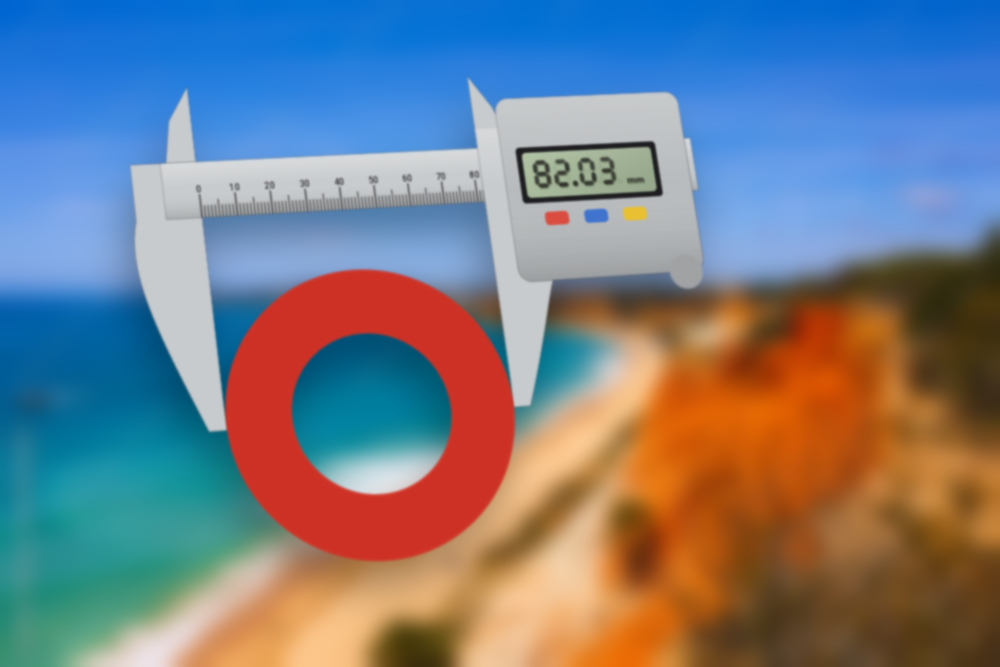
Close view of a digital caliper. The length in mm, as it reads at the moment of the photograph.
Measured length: 82.03 mm
